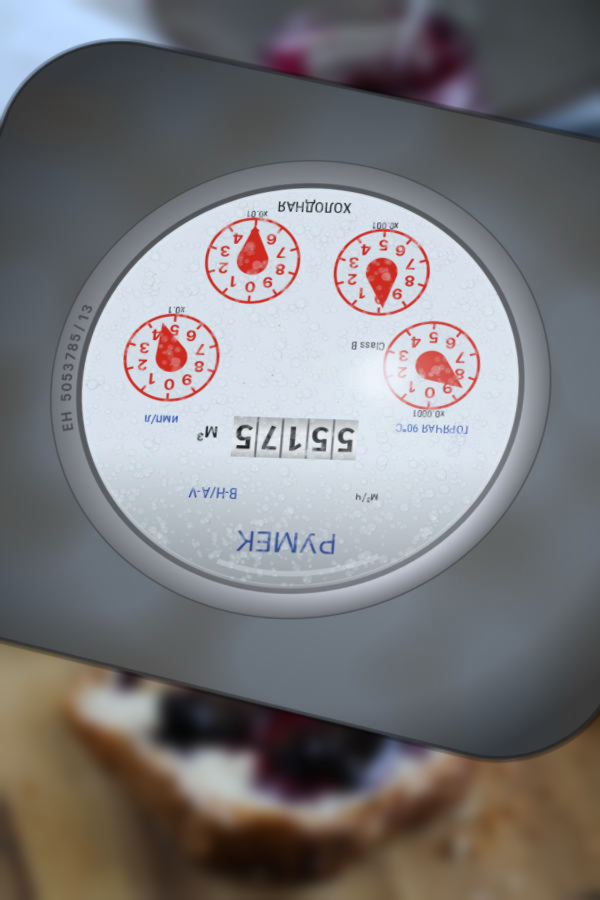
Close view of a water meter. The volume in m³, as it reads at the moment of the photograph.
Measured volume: 55175.4498 m³
